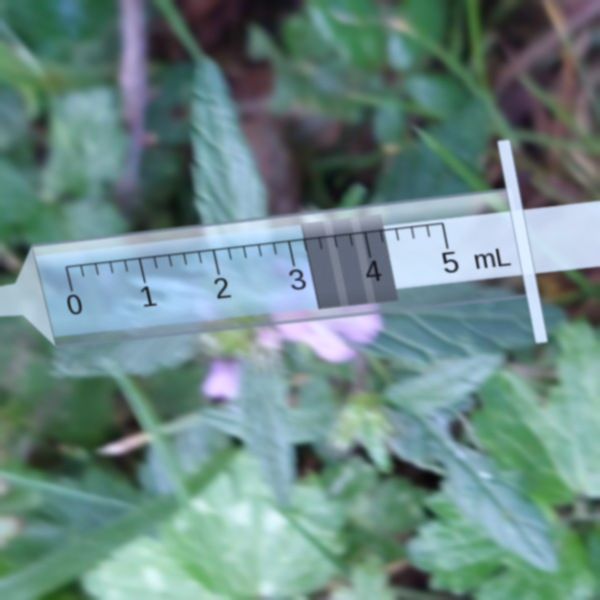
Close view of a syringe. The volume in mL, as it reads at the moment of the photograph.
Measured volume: 3.2 mL
